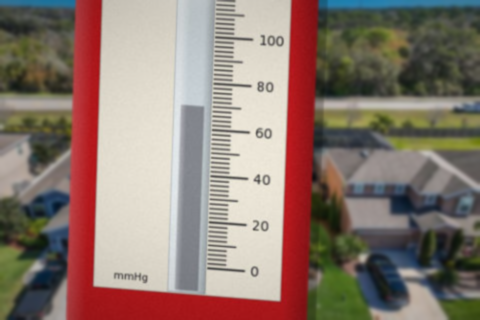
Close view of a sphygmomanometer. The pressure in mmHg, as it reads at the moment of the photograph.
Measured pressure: 70 mmHg
